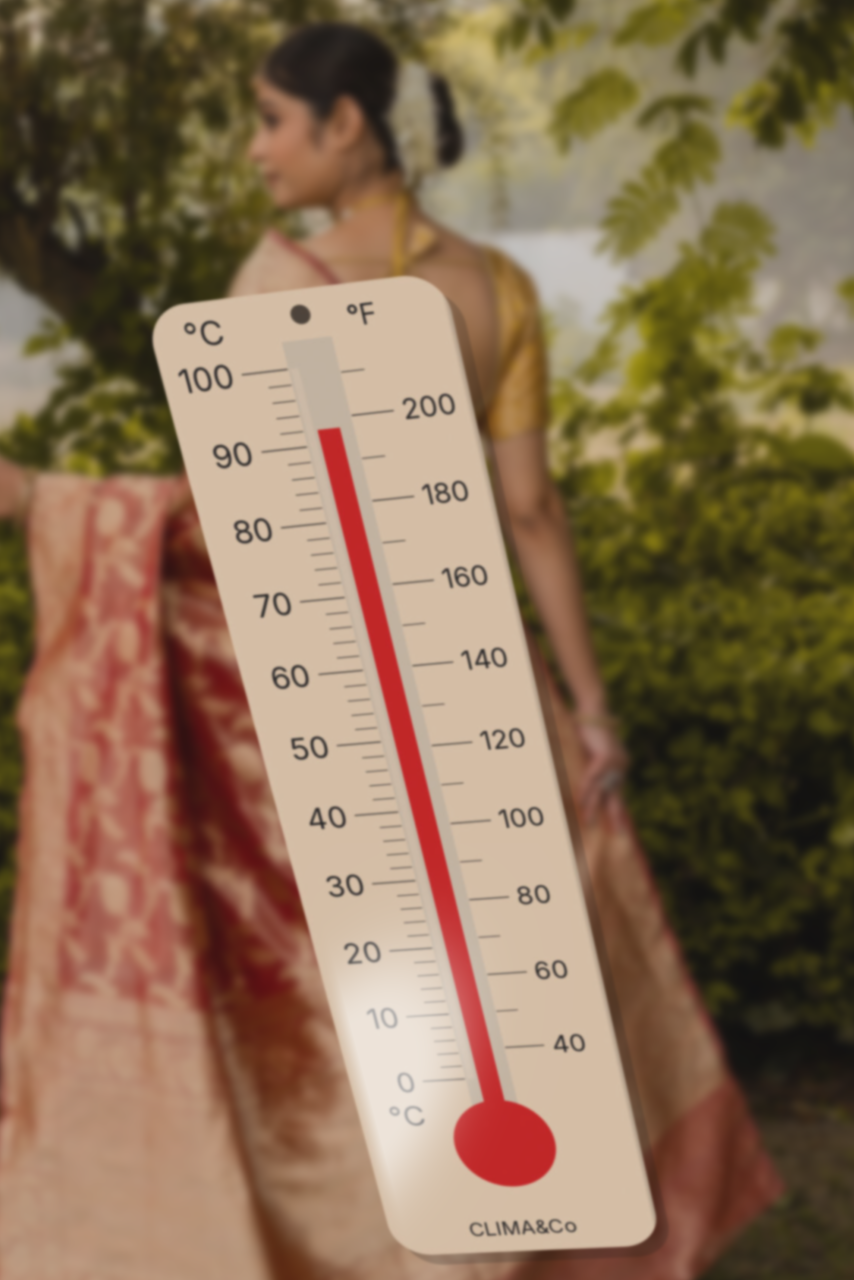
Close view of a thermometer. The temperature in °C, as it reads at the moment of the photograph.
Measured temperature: 92 °C
